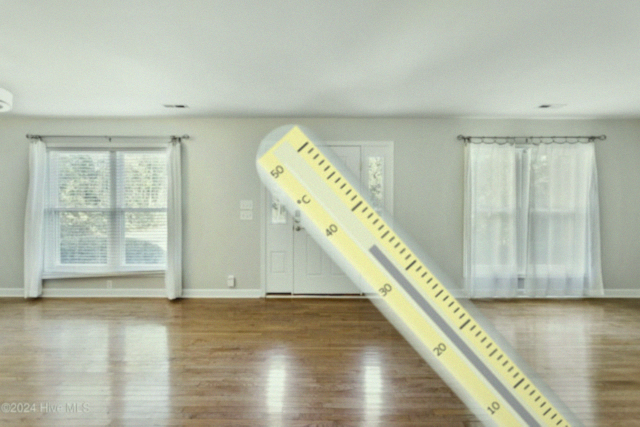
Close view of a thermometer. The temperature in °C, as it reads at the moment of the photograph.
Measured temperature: 35 °C
